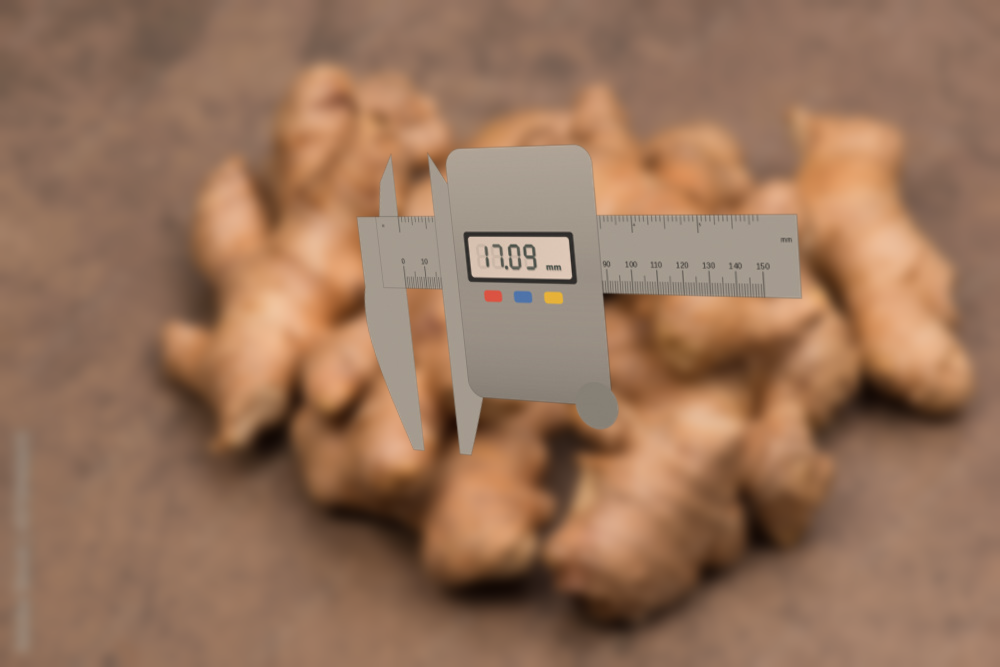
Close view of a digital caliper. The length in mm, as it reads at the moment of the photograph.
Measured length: 17.09 mm
